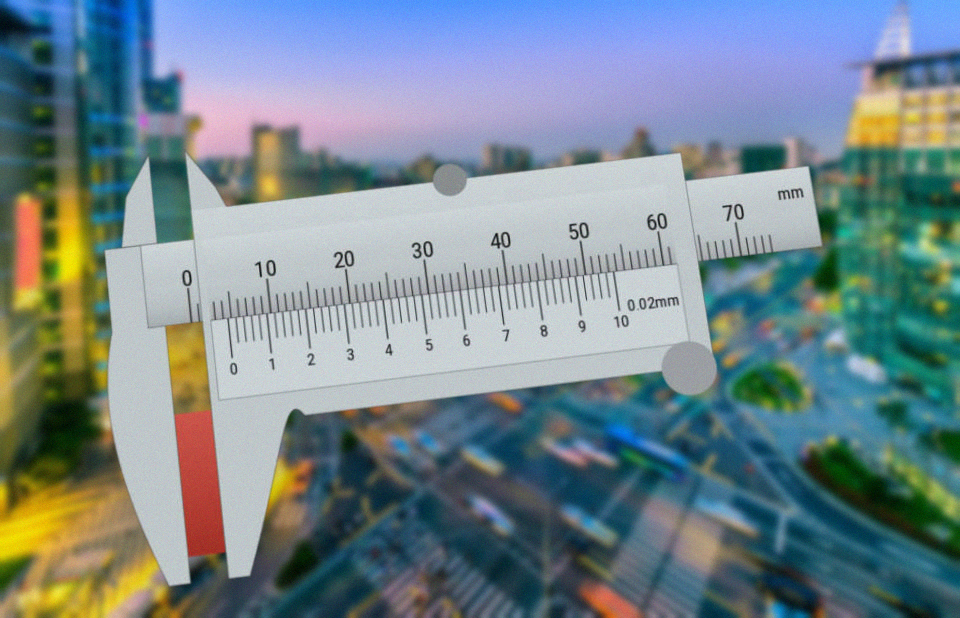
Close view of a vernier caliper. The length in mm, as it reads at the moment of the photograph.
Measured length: 4.6 mm
